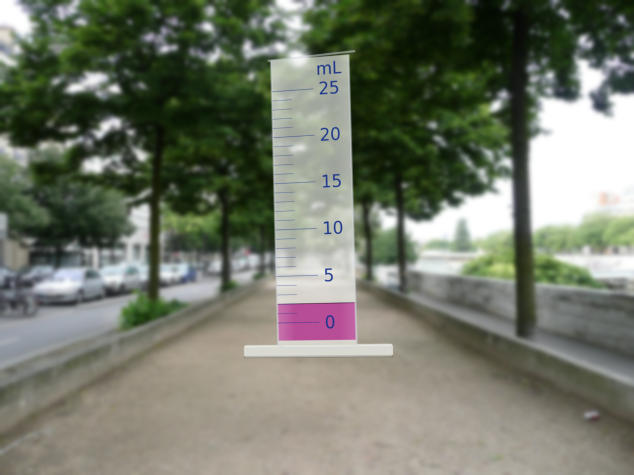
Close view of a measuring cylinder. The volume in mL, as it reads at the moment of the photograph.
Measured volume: 2 mL
